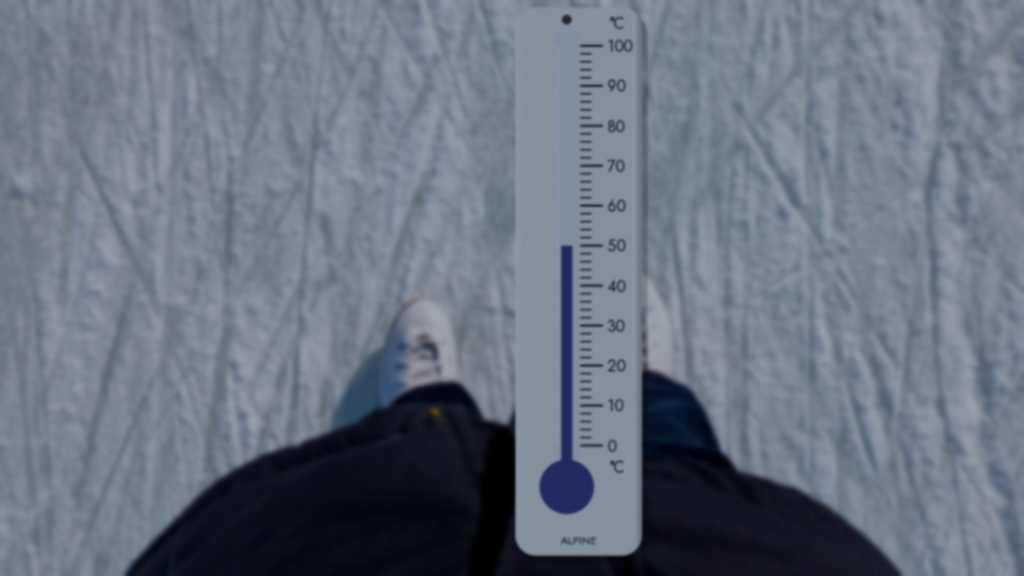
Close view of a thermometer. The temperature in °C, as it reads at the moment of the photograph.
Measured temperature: 50 °C
